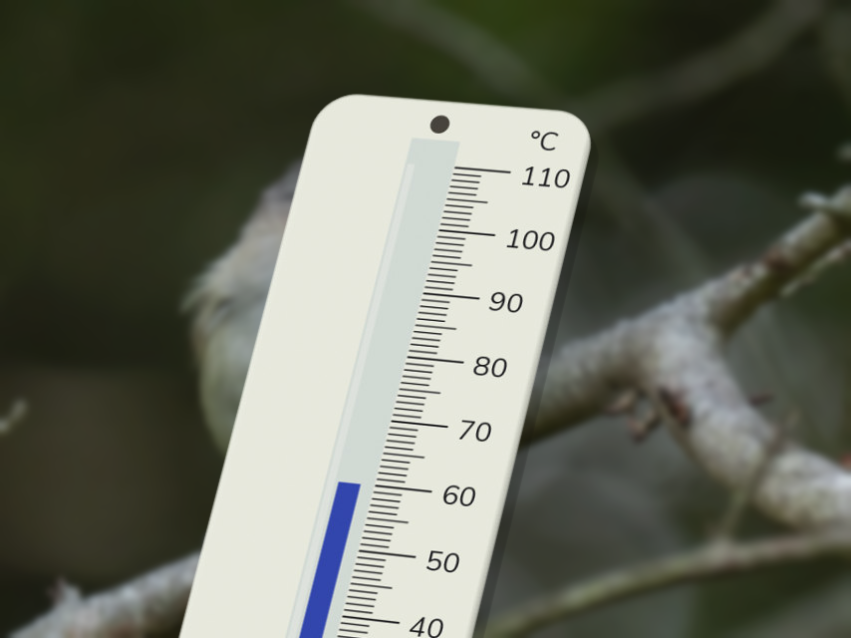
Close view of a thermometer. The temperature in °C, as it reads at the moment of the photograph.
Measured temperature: 60 °C
